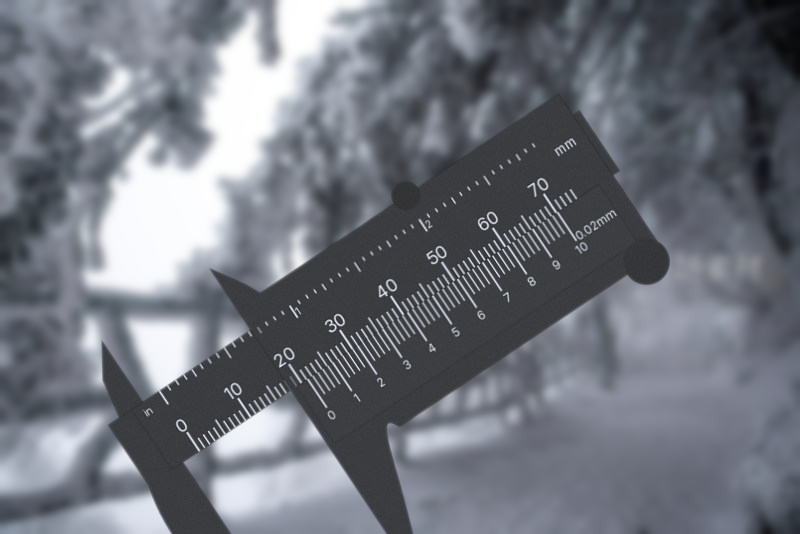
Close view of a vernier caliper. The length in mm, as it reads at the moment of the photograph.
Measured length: 21.2 mm
